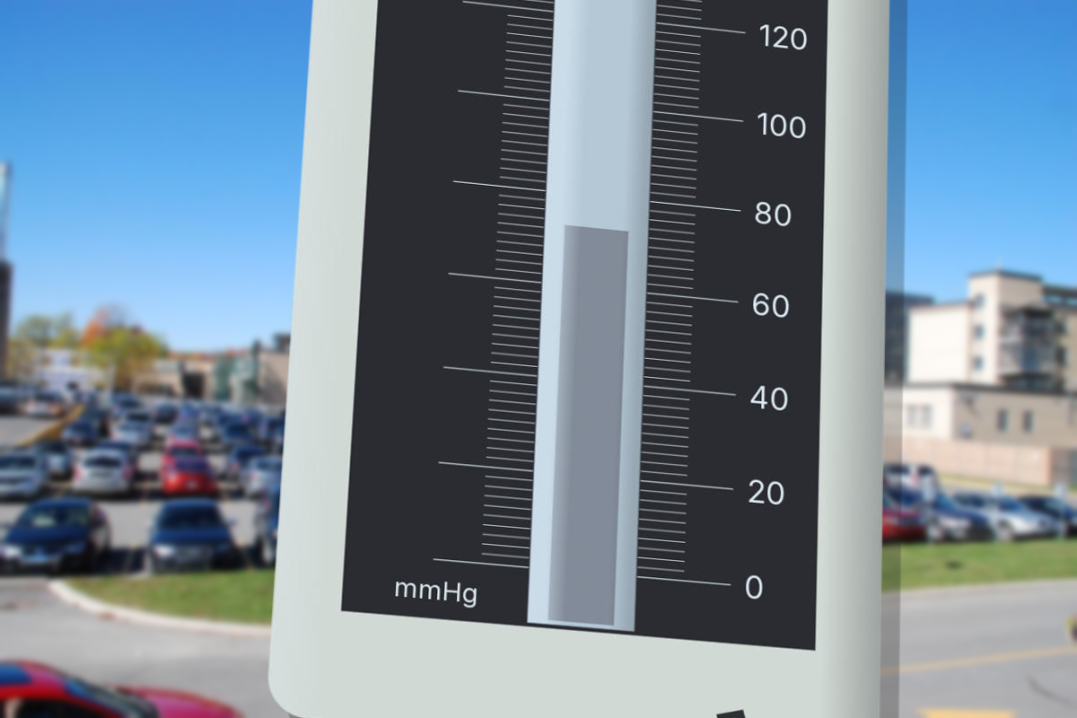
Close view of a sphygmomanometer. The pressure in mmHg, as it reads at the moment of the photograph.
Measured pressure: 73 mmHg
